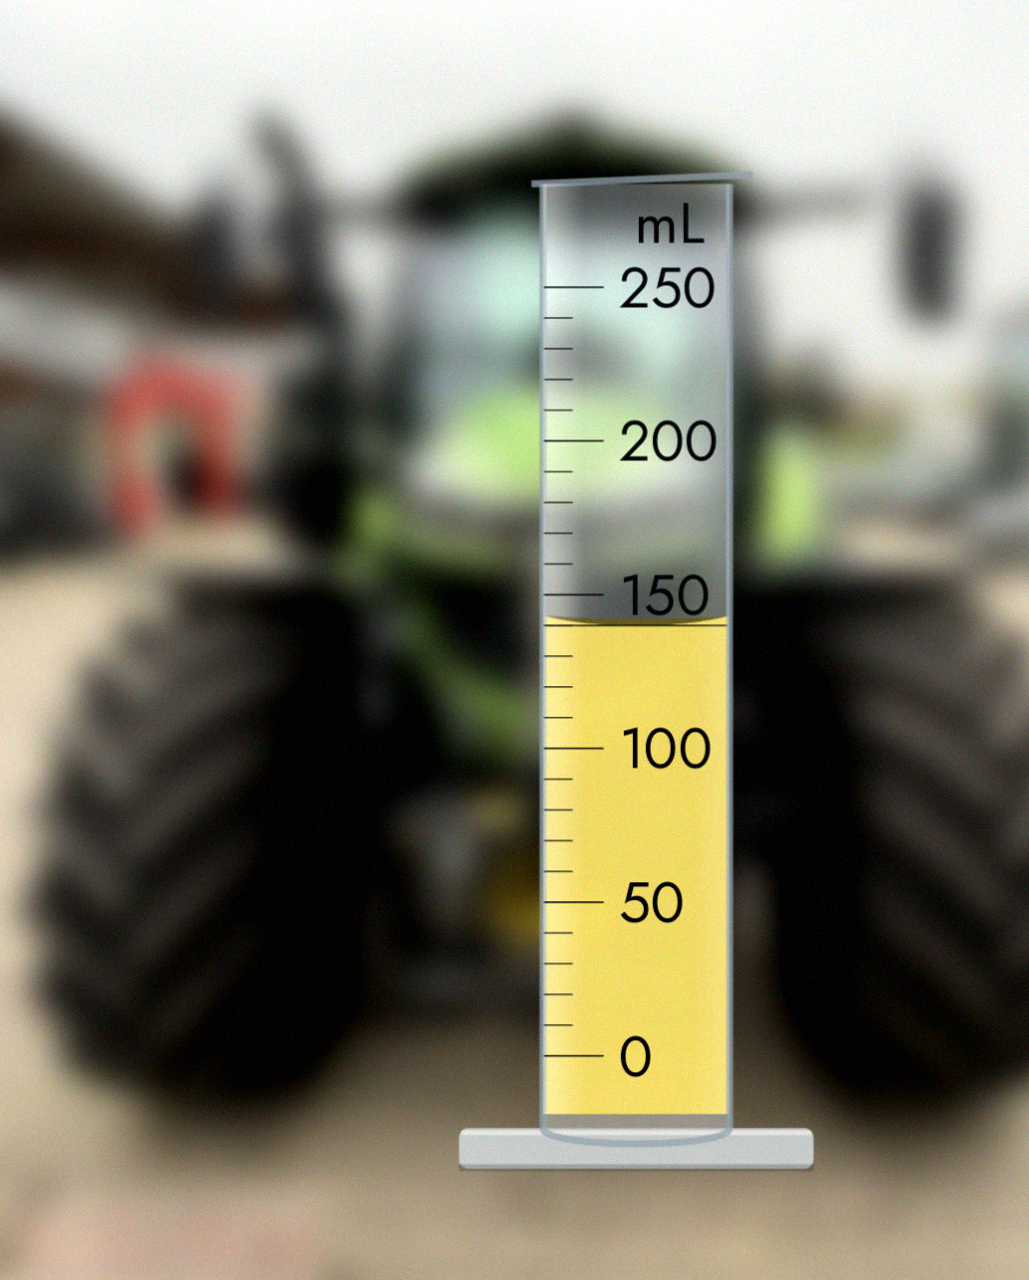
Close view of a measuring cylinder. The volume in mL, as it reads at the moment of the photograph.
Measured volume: 140 mL
